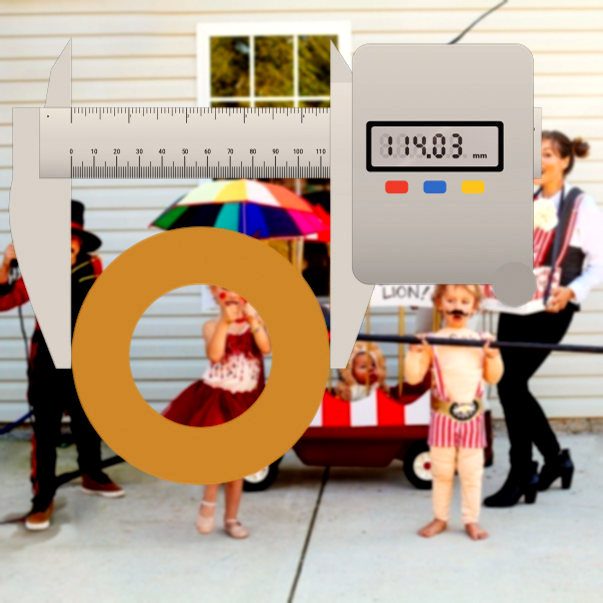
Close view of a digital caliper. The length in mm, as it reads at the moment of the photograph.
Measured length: 114.03 mm
